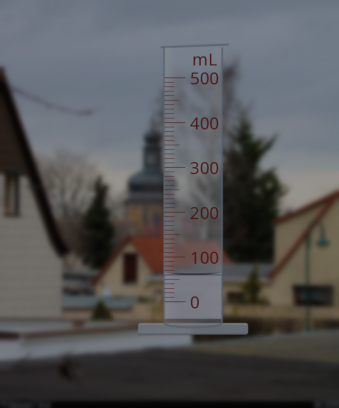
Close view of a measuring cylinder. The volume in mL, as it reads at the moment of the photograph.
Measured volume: 60 mL
